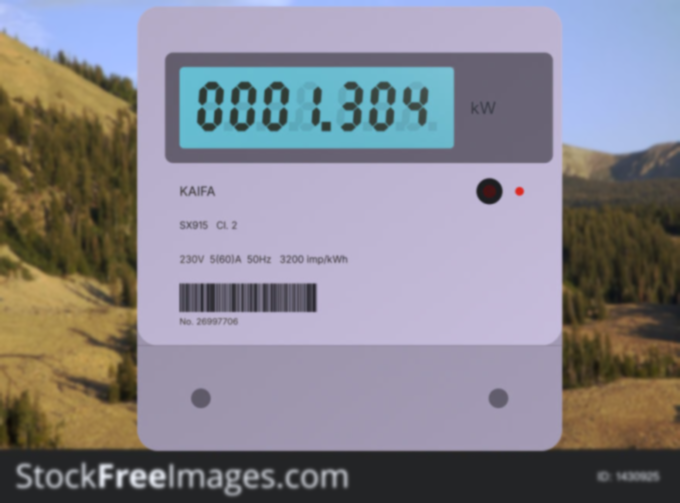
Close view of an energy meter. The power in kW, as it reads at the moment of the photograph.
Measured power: 1.304 kW
